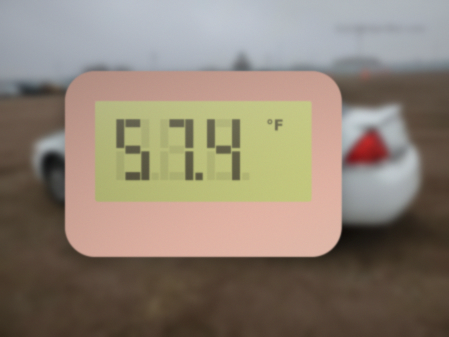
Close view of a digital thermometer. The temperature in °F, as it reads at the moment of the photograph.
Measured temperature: 57.4 °F
